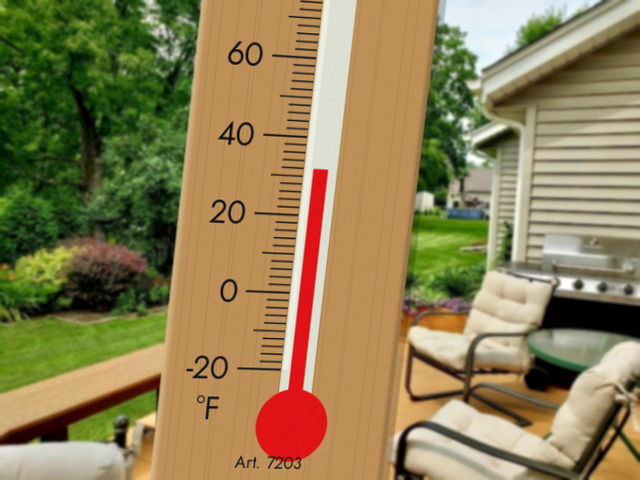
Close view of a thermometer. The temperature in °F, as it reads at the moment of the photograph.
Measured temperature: 32 °F
